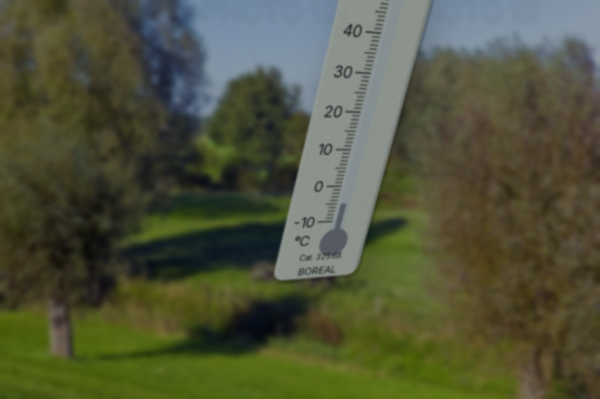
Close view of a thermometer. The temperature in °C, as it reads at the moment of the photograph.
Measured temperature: -5 °C
